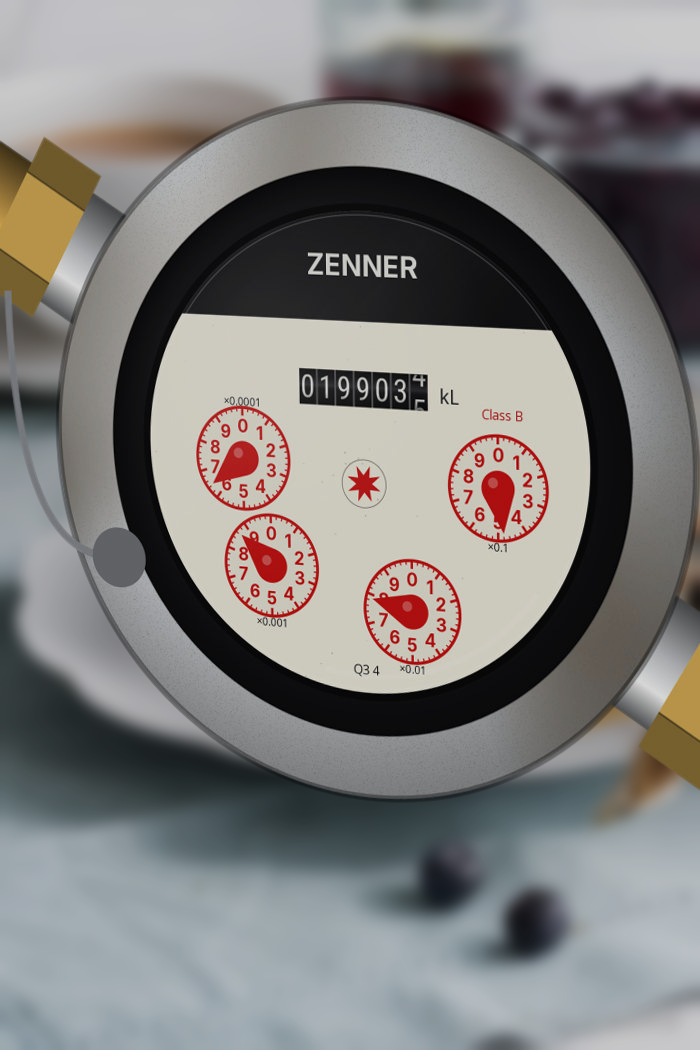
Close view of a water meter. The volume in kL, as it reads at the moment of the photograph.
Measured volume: 199034.4786 kL
